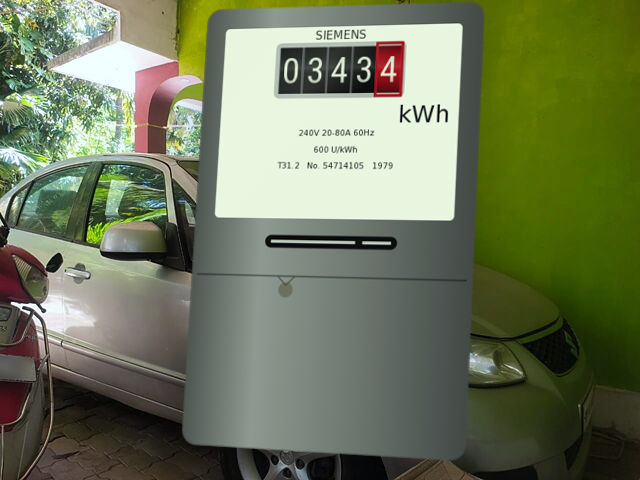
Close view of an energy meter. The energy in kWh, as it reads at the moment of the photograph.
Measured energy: 343.4 kWh
